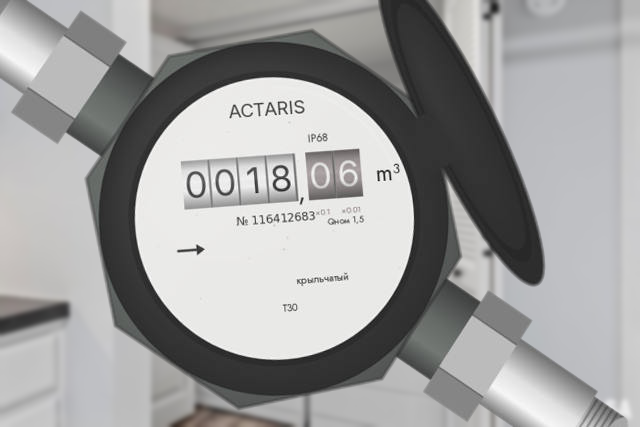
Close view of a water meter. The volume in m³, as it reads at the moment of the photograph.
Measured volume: 18.06 m³
